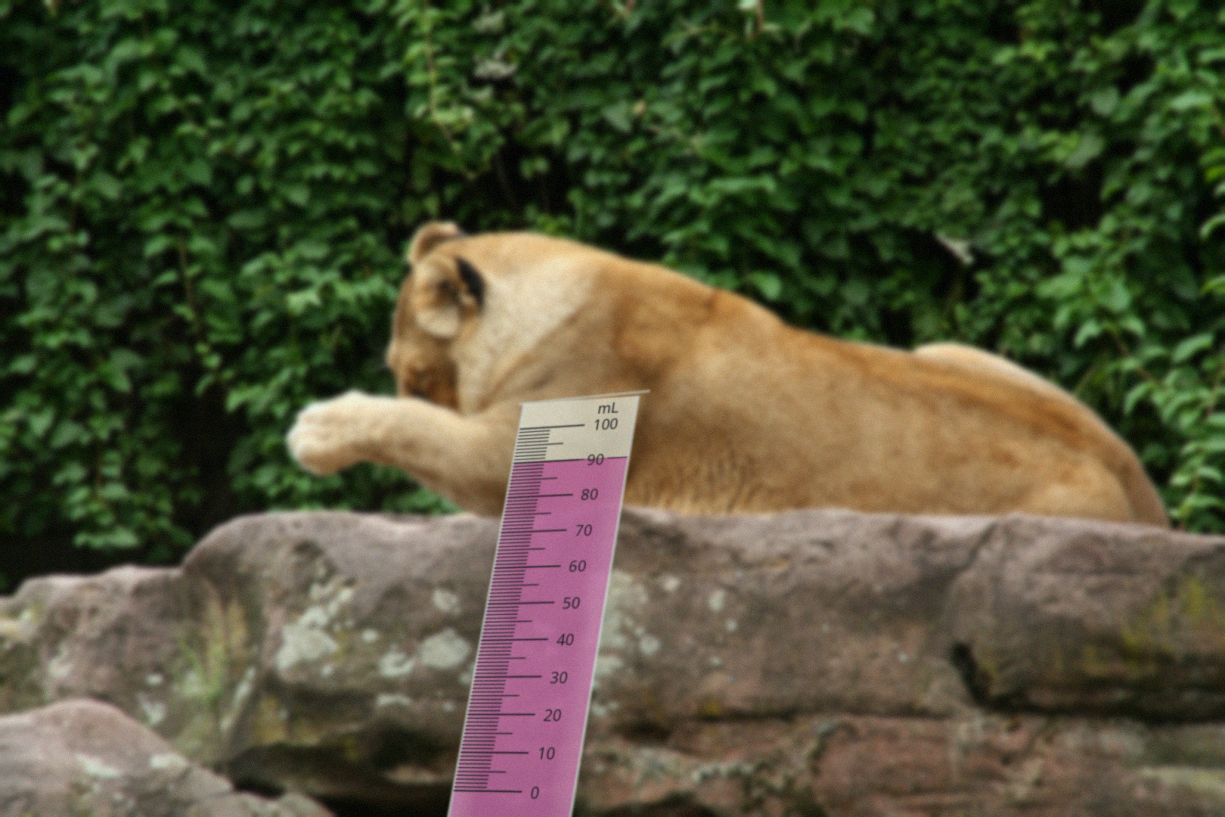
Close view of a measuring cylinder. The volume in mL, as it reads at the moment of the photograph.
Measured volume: 90 mL
